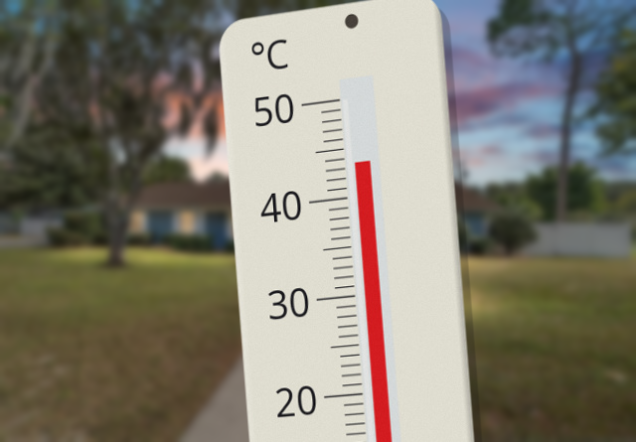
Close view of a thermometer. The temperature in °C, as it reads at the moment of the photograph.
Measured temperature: 43.5 °C
